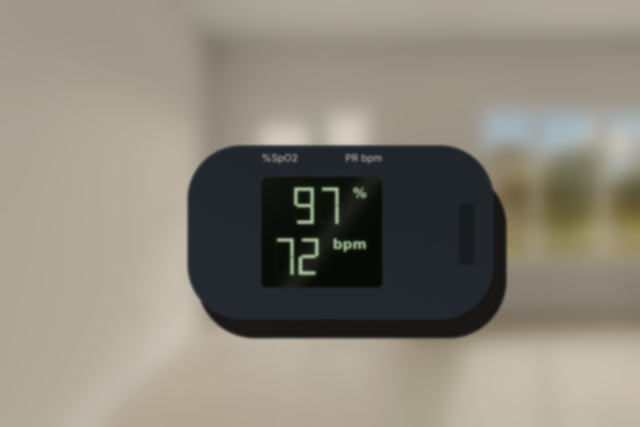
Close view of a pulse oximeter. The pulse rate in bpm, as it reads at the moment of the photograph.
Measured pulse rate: 72 bpm
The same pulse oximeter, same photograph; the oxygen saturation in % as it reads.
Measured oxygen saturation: 97 %
